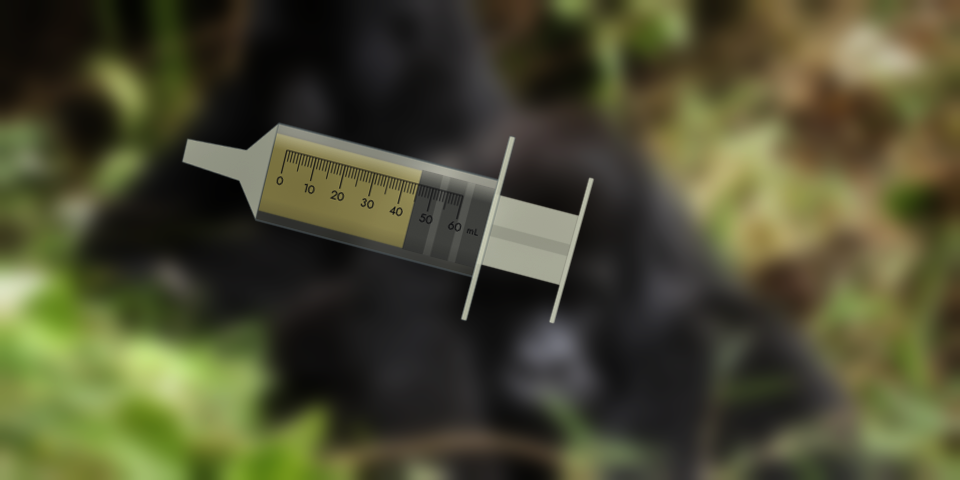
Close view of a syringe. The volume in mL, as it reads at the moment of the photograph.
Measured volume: 45 mL
